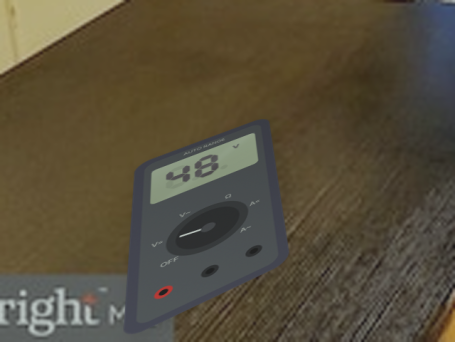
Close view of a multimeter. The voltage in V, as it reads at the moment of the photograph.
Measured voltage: 48 V
